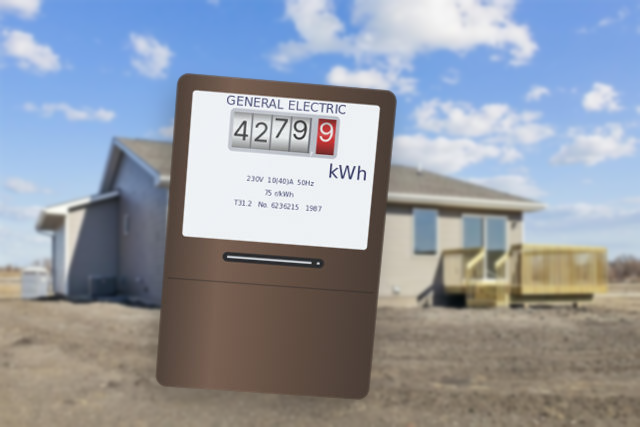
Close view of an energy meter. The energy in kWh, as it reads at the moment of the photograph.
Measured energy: 4279.9 kWh
